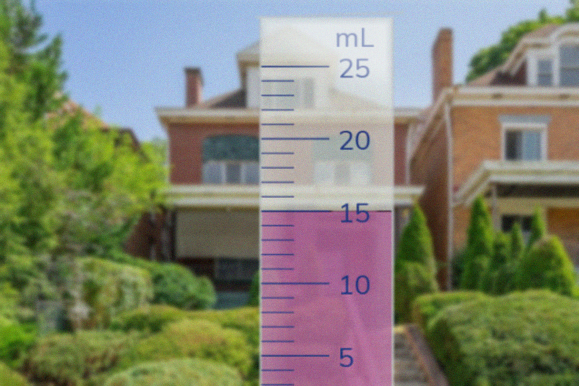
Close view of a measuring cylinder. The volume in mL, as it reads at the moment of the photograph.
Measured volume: 15 mL
